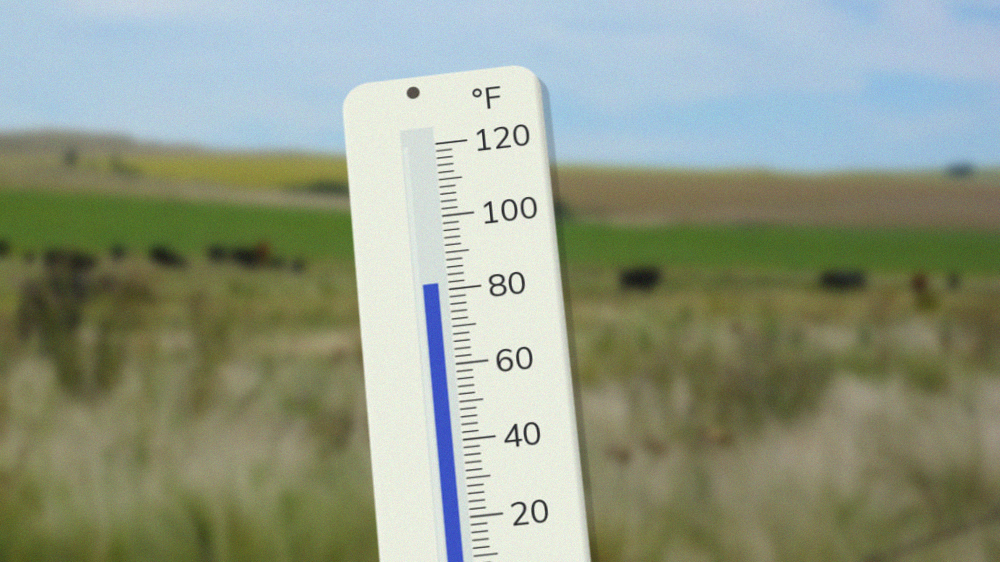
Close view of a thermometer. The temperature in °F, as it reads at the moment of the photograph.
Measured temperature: 82 °F
